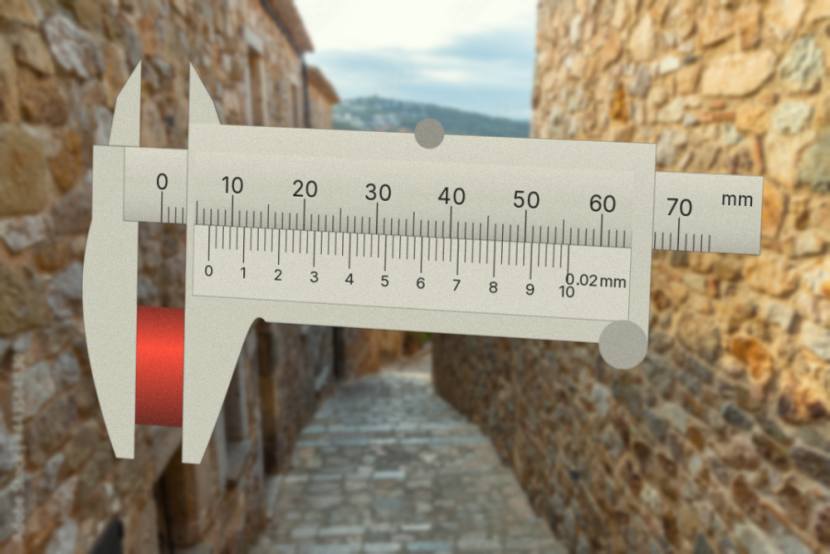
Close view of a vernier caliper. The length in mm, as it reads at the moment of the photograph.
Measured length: 6.8 mm
